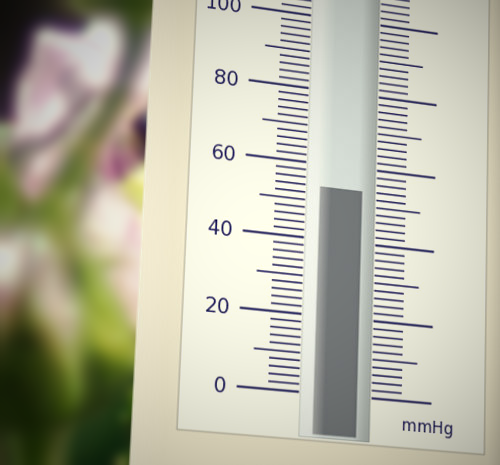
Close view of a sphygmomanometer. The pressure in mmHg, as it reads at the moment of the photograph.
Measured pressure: 54 mmHg
